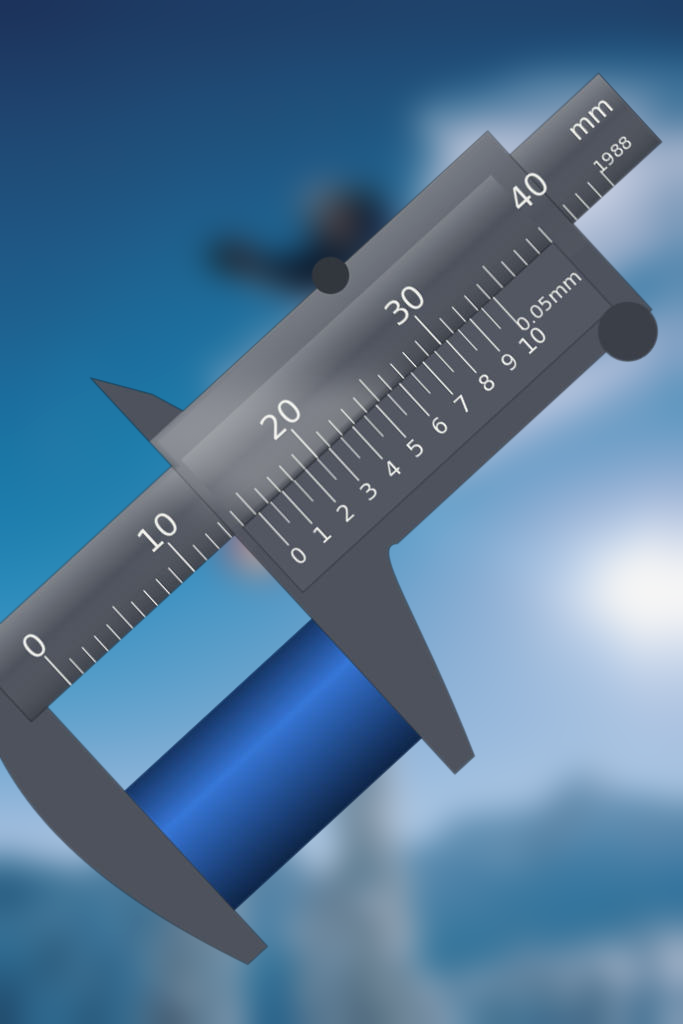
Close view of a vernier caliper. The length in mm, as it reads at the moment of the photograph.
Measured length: 15.2 mm
